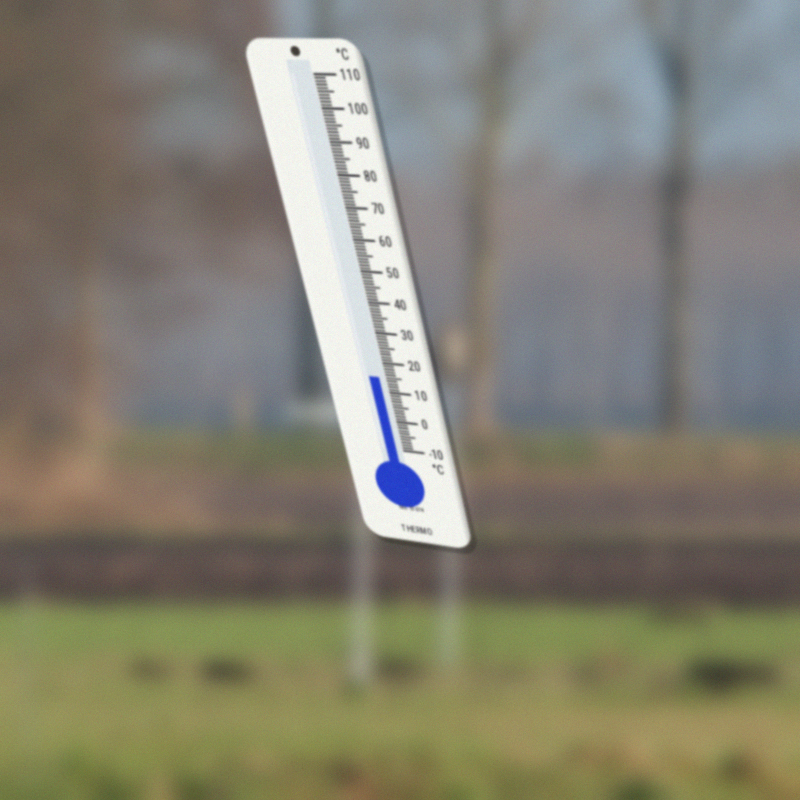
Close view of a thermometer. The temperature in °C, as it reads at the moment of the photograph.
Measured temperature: 15 °C
